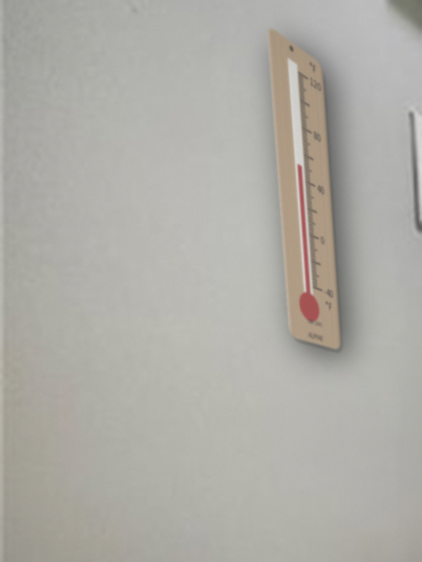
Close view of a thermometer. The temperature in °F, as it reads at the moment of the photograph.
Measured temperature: 50 °F
